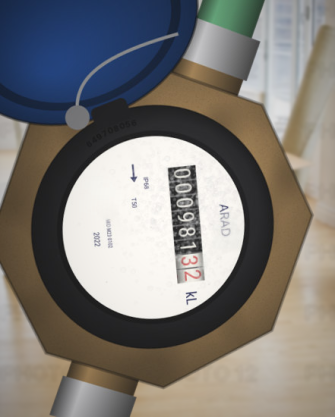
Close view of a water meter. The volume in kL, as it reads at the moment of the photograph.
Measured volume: 981.32 kL
